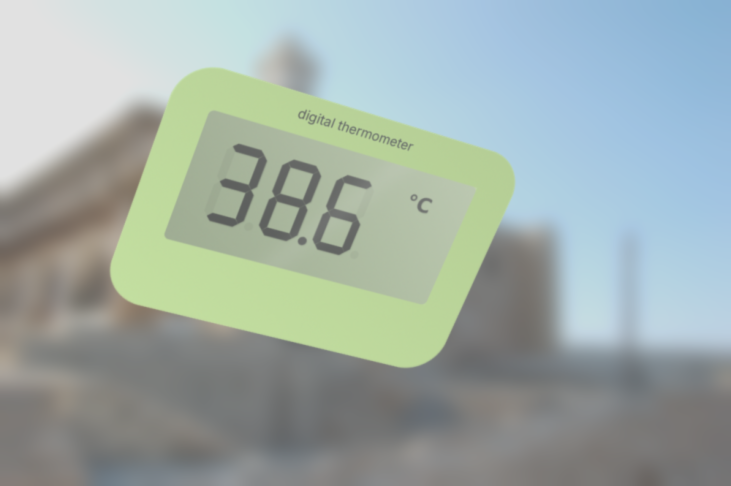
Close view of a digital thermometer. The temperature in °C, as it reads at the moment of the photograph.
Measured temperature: 38.6 °C
